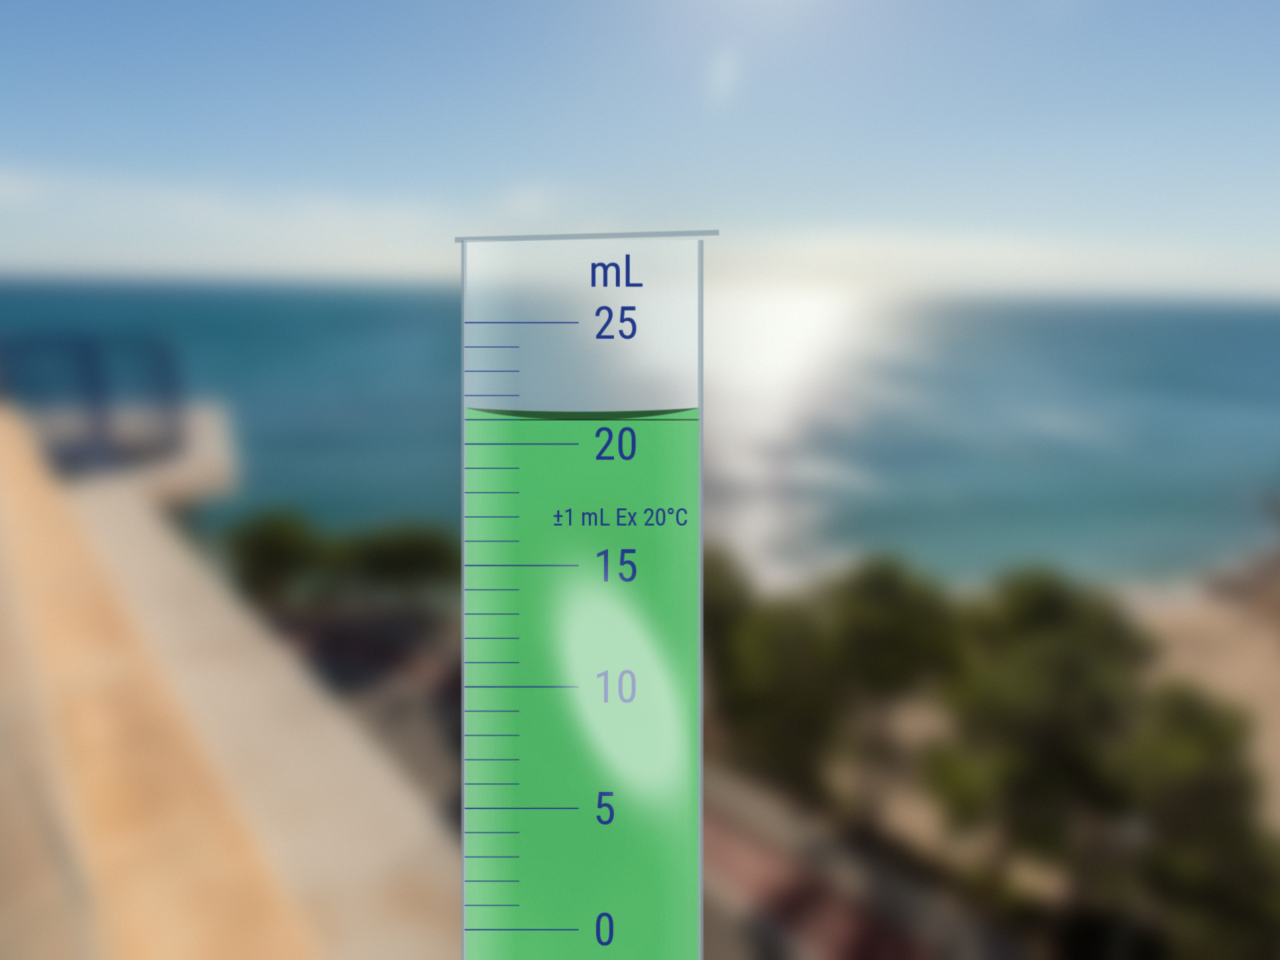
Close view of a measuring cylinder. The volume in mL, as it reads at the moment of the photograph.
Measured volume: 21 mL
